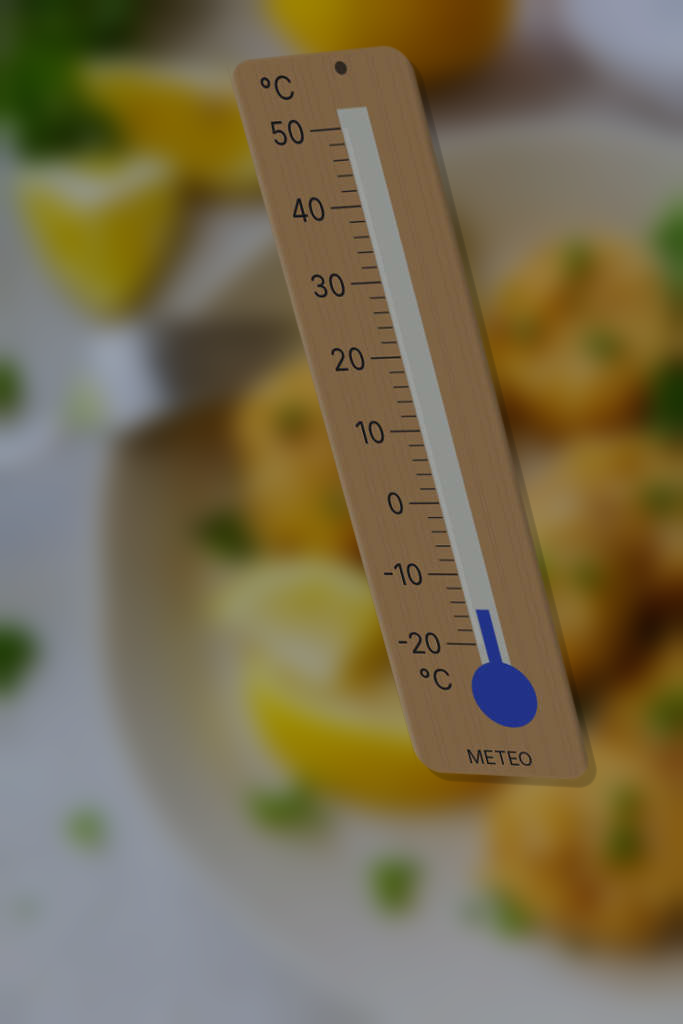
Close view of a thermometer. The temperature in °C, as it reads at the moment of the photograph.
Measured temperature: -15 °C
